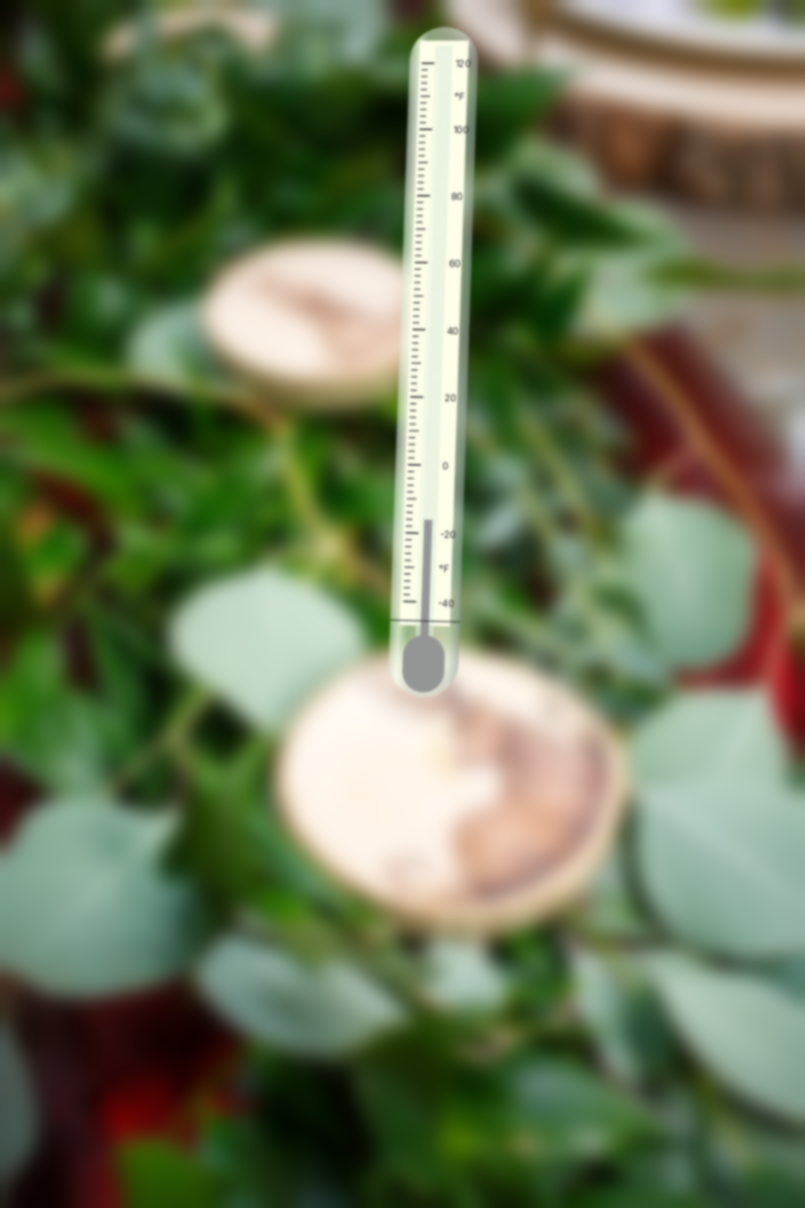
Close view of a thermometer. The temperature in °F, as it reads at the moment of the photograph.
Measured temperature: -16 °F
